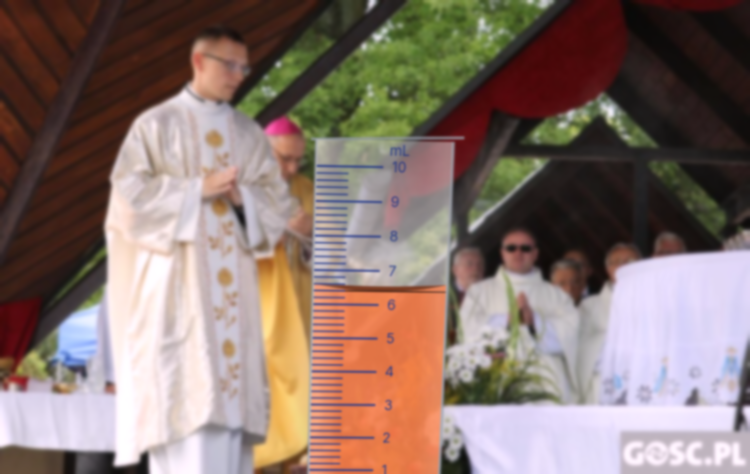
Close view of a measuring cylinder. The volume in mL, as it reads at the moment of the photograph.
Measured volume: 6.4 mL
